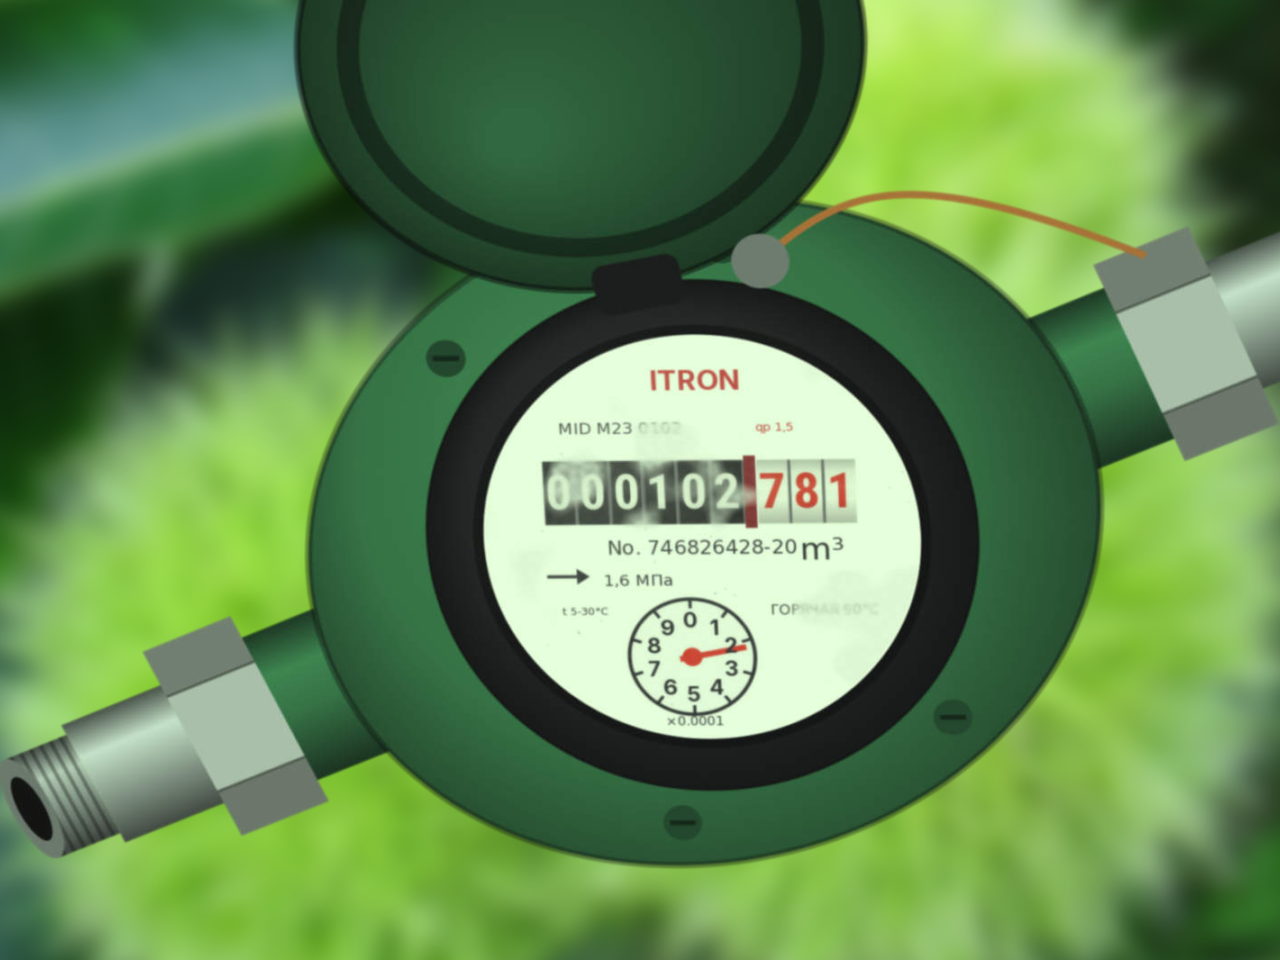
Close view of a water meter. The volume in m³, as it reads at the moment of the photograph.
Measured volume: 102.7812 m³
